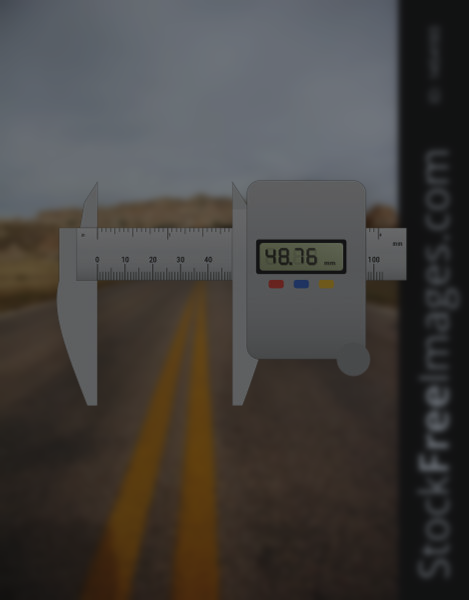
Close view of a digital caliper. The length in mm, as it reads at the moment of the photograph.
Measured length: 48.76 mm
